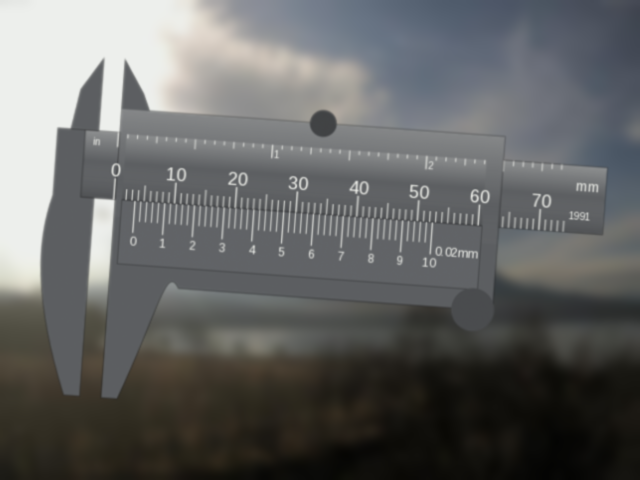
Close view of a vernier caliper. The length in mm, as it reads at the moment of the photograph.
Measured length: 3.5 mm
